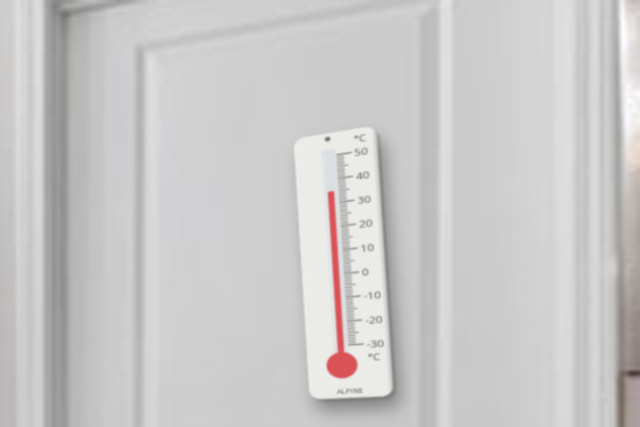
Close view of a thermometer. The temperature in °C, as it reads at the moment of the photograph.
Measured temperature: 35 °C
